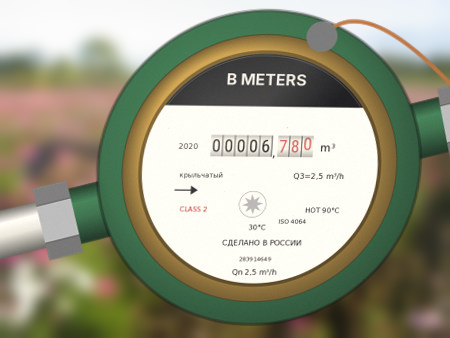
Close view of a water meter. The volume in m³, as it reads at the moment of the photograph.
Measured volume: 6.780 m³
